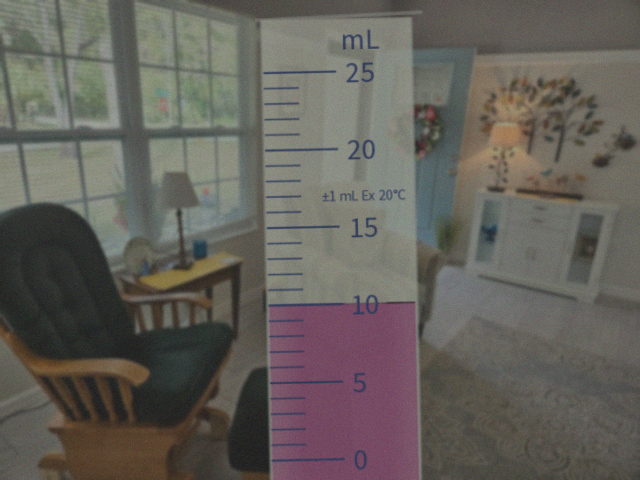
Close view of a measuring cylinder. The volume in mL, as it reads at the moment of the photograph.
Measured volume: 10 mL
